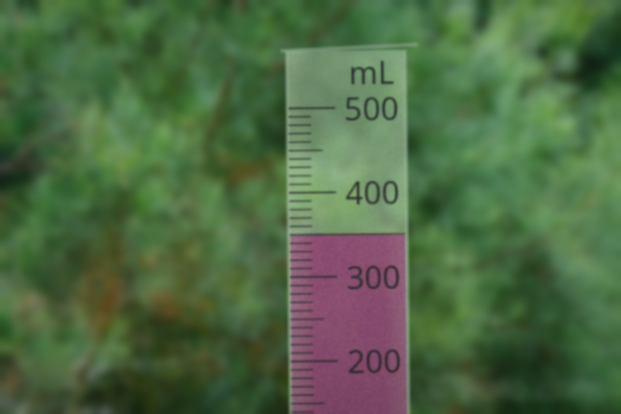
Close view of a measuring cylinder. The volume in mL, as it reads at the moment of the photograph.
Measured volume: 350 mL
